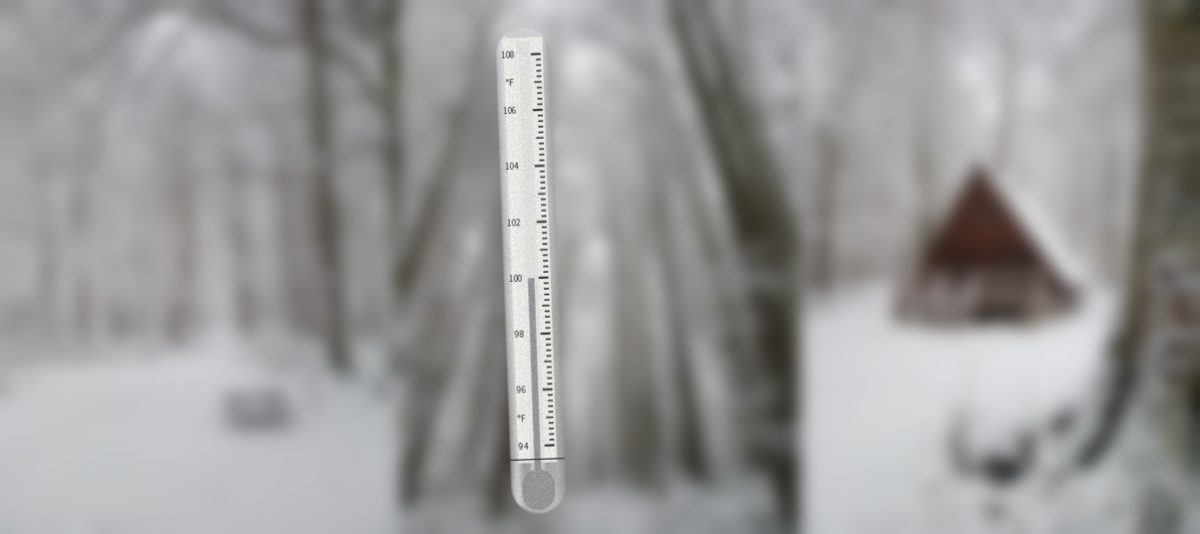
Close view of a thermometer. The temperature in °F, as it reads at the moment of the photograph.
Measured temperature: 100 °F
